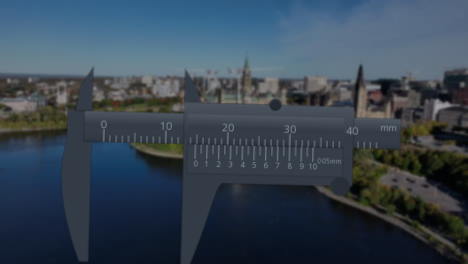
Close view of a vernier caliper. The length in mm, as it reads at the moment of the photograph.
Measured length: 14.8 mm
